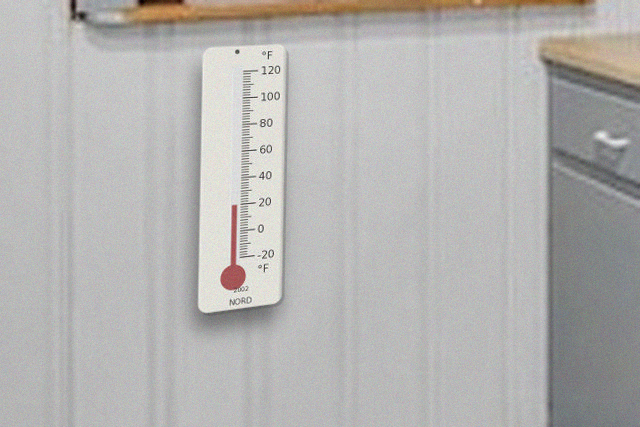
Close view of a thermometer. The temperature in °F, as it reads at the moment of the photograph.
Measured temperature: 20 °F
